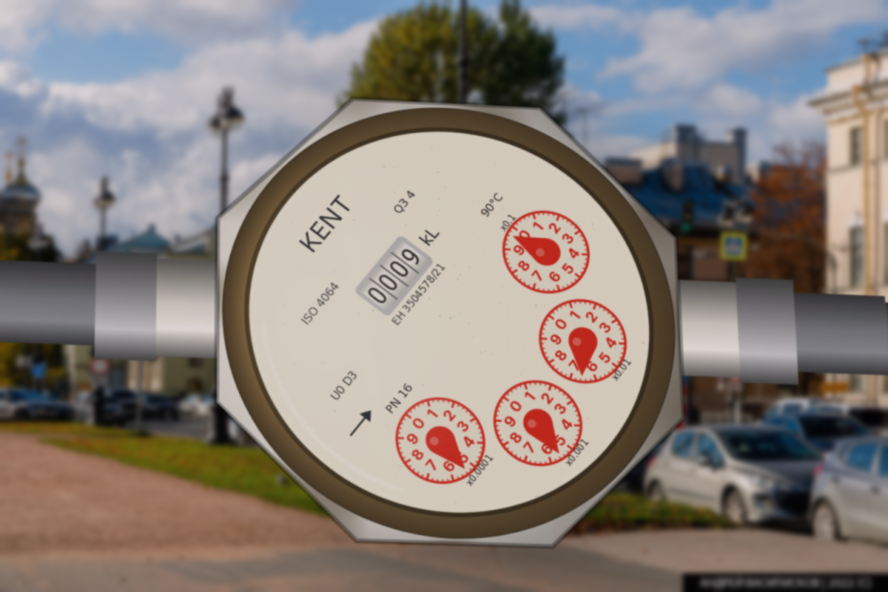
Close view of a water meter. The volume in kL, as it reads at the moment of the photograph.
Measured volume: 8.9655 kL
